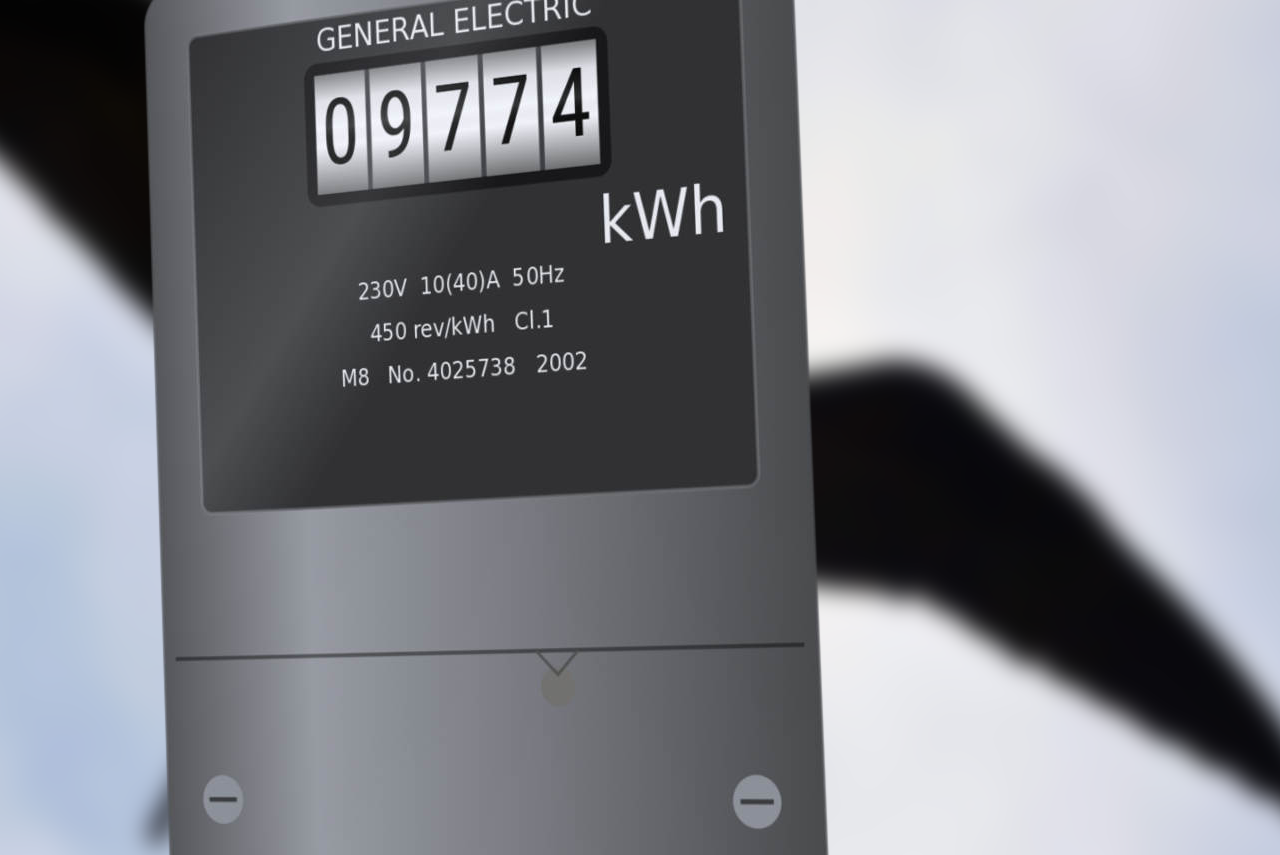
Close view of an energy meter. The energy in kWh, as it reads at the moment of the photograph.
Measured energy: 9774 kWh
